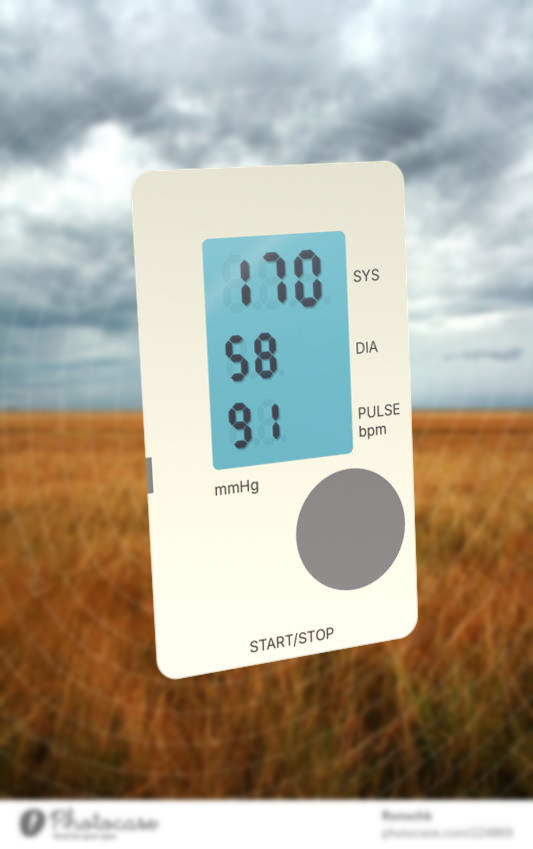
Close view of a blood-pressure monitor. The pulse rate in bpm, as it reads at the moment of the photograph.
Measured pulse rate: 91 bpm
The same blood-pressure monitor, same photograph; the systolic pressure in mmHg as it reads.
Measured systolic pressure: 170 mmHg
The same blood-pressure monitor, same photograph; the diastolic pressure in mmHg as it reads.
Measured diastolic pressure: 58 mmHg
